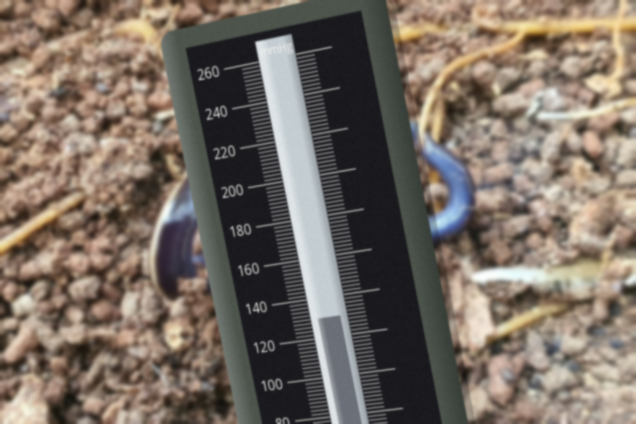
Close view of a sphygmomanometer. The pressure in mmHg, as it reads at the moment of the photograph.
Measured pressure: 130 mmHg
